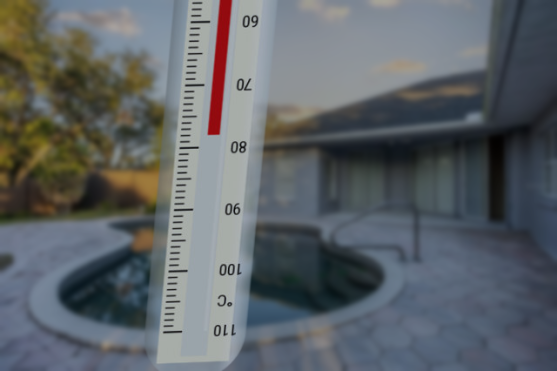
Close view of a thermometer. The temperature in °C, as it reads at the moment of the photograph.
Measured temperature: 78 °C
